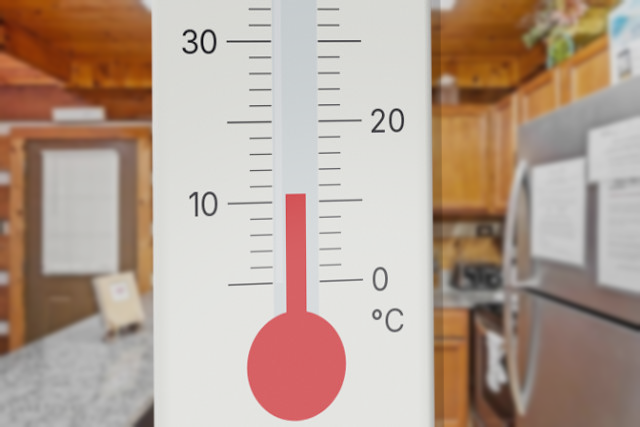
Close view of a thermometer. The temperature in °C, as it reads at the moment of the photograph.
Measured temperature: 11 °C
